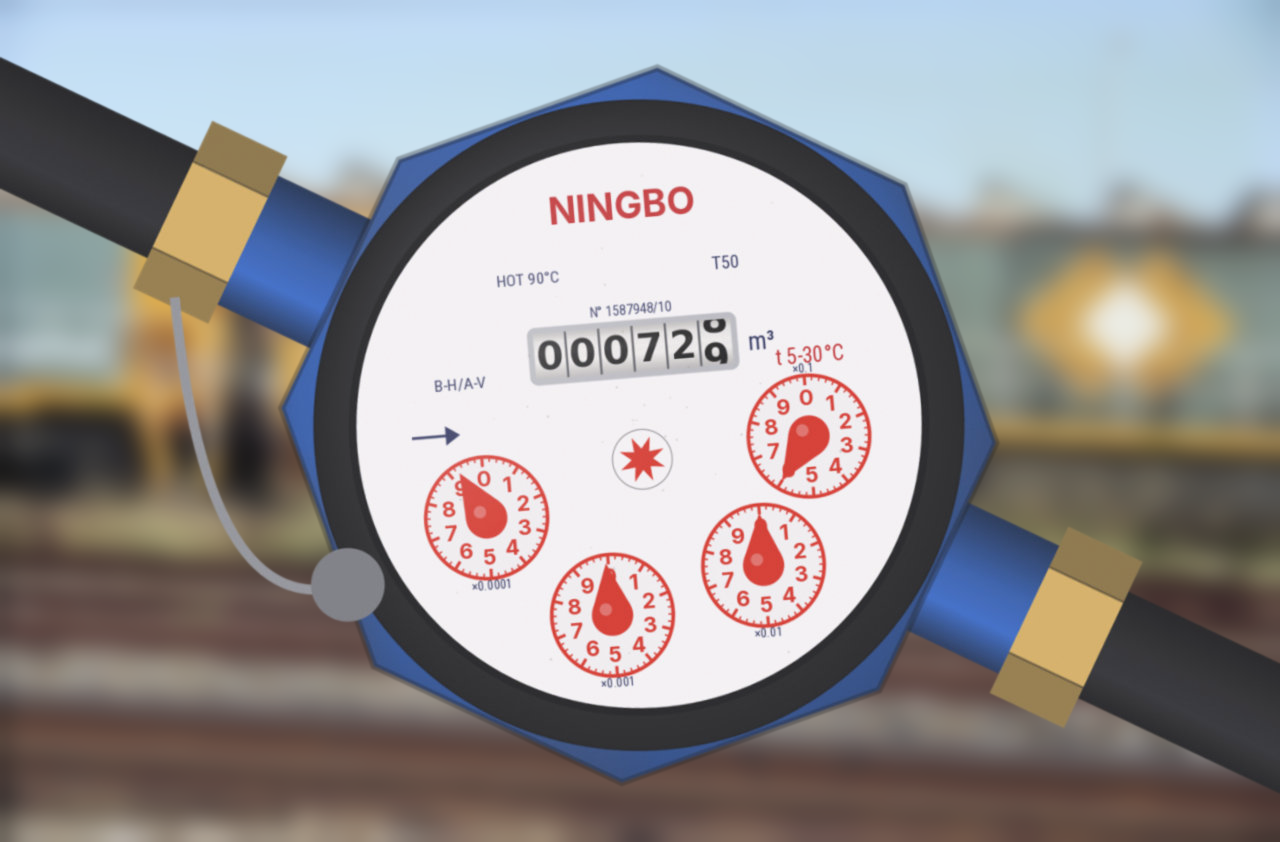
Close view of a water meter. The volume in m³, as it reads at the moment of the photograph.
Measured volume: 728.5999 m³
